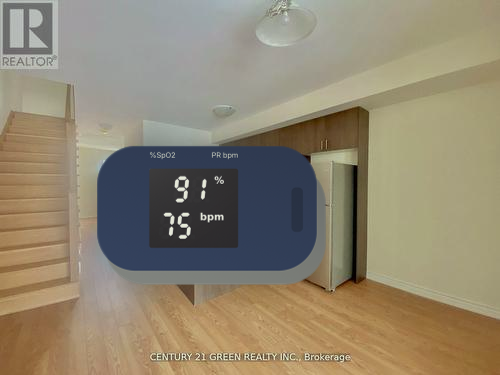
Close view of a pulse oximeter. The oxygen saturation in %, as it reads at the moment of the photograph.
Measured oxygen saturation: 91 %
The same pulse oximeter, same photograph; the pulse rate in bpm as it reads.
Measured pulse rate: 75 bpm
